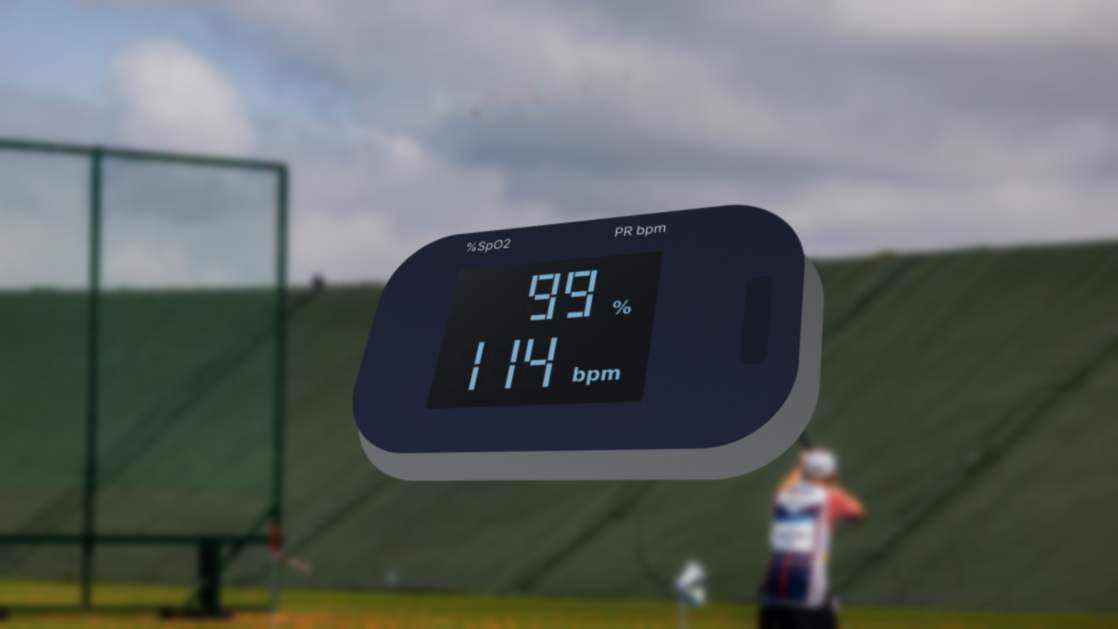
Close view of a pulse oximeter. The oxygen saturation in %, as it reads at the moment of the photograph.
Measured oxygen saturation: 99 %
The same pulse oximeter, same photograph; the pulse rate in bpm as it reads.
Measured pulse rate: 114 bpm
